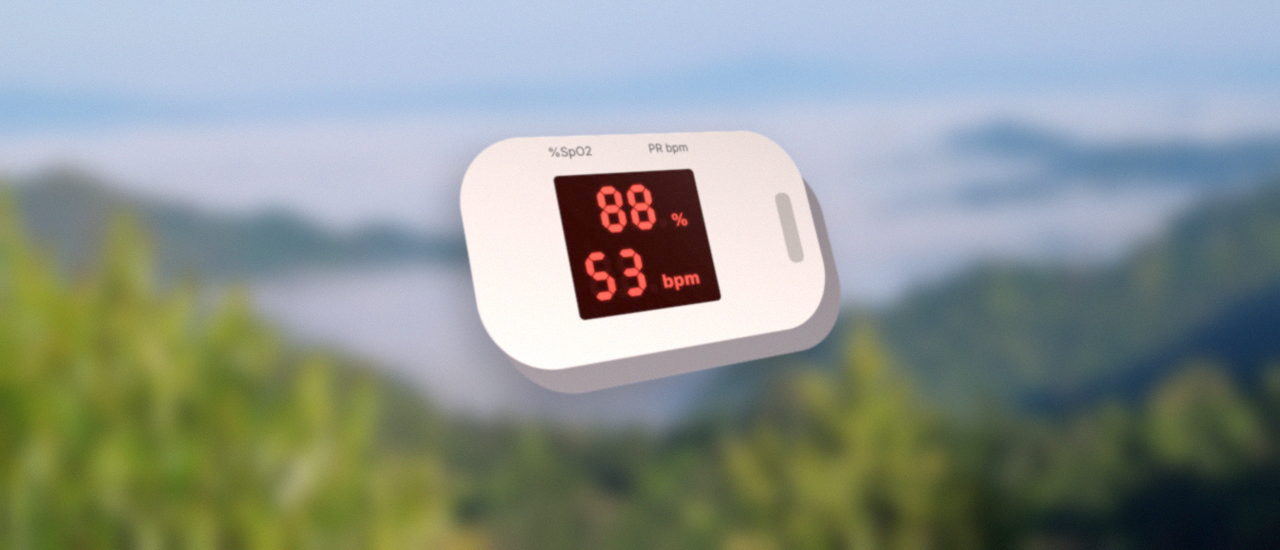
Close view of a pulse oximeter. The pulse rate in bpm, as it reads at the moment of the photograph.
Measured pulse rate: 53 bpm
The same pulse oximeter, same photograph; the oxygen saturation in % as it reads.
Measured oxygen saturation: 88 %
